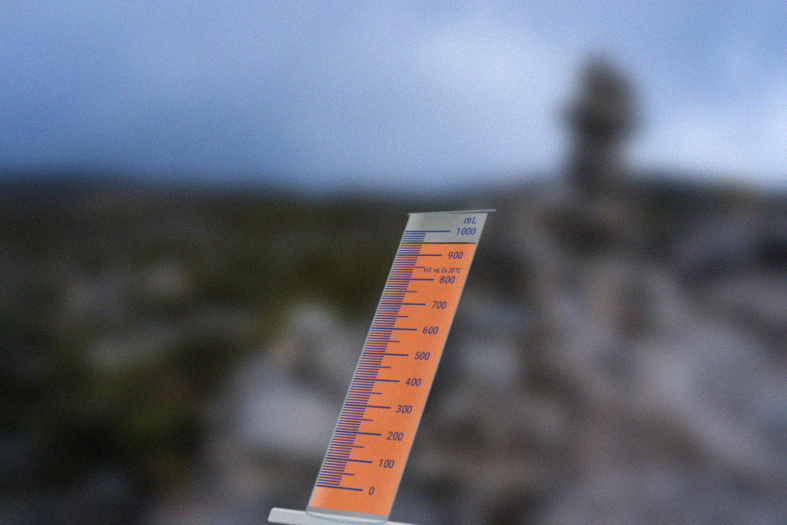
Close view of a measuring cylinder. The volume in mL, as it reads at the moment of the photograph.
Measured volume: 950 mL
